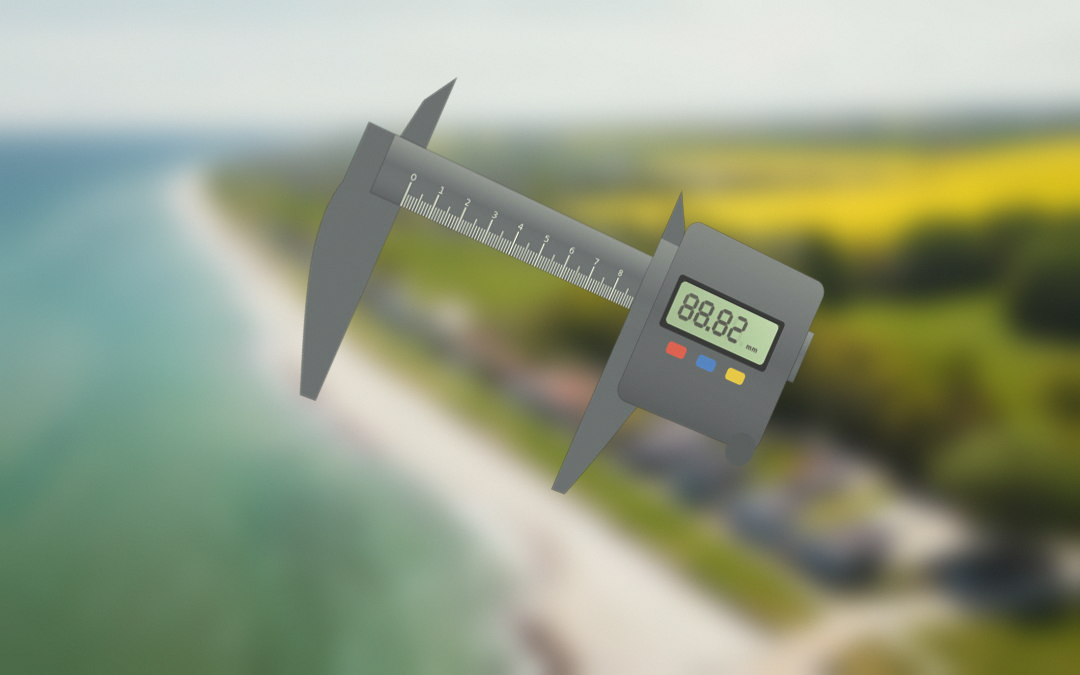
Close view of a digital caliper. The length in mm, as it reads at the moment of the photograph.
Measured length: 88.82 mm
